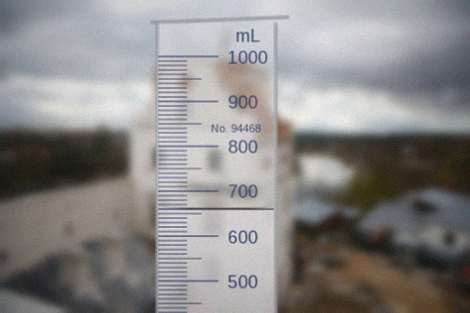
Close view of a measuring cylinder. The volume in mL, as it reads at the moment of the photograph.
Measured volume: 660 mL
